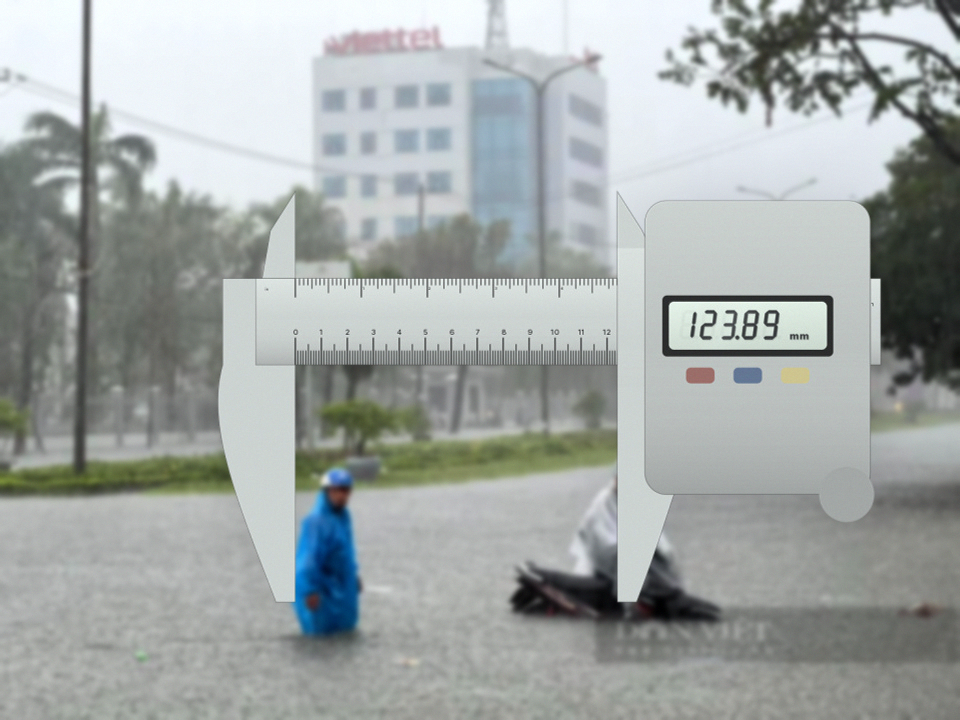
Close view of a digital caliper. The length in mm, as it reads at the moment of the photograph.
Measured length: 123.89 mm
